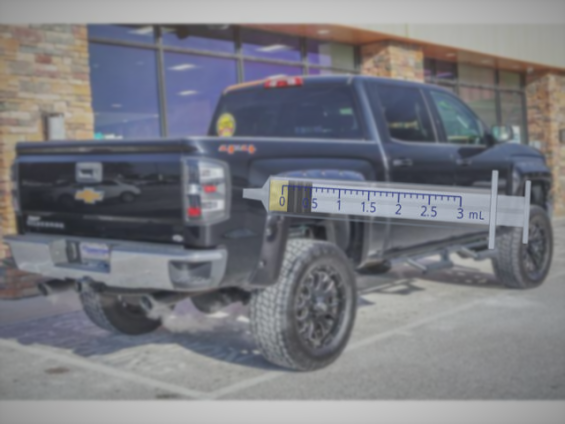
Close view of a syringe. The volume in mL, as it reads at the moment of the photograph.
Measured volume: 0.1 mL
